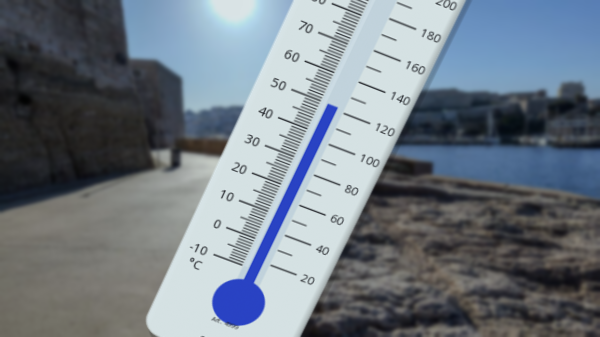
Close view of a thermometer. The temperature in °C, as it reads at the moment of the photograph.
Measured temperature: 50 °C
